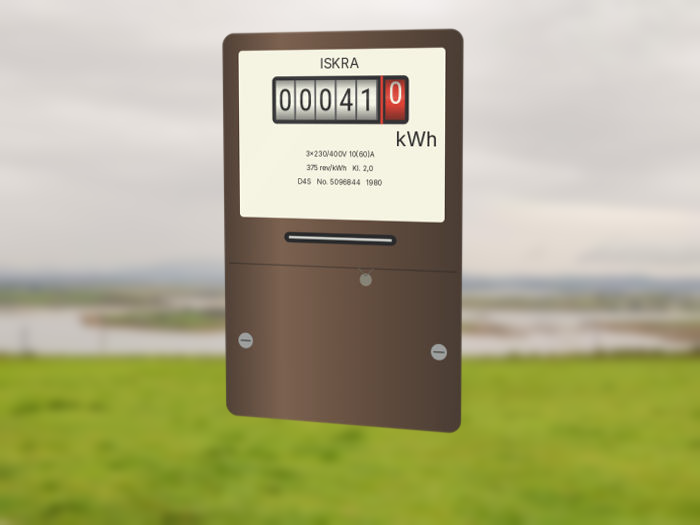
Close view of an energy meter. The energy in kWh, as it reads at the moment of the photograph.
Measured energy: 41.0 kWh
